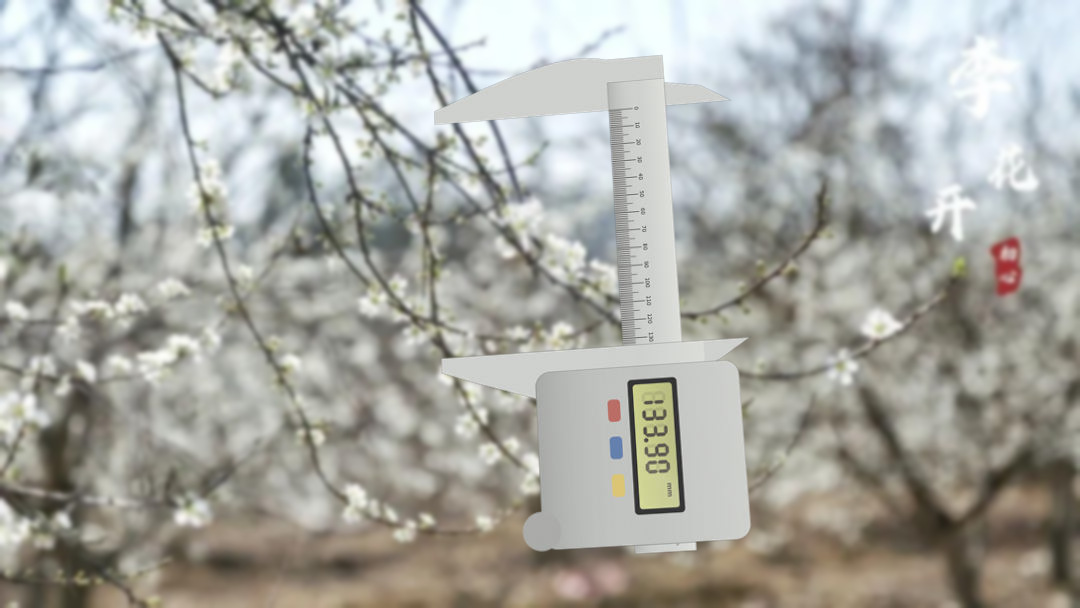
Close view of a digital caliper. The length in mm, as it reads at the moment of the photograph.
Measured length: 133.90 mm
